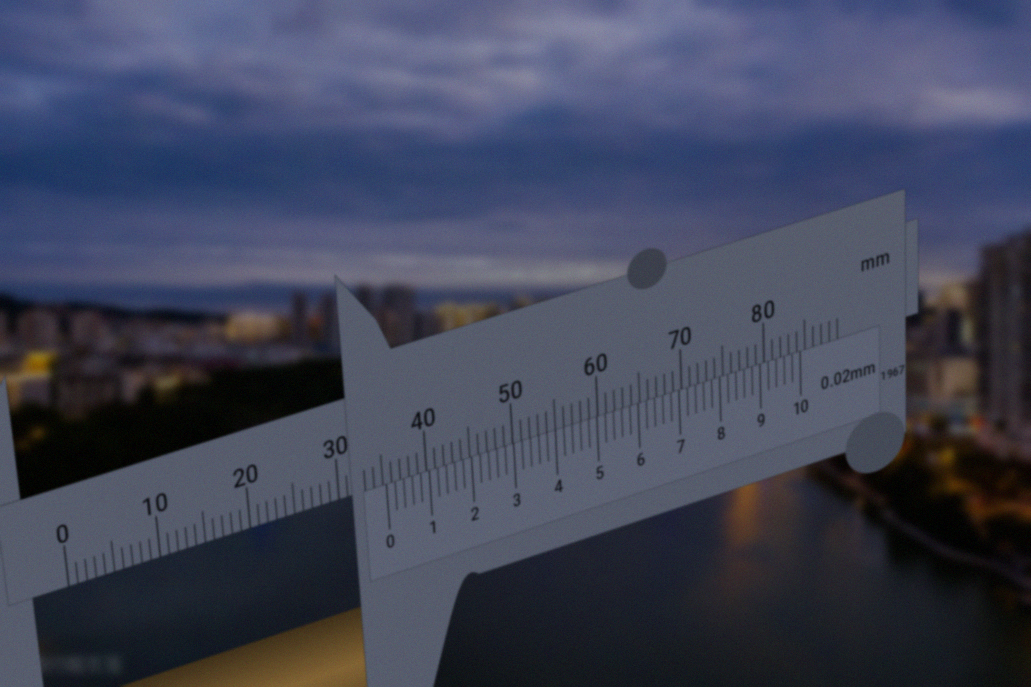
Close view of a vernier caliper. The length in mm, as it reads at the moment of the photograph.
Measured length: 35.4 mm
